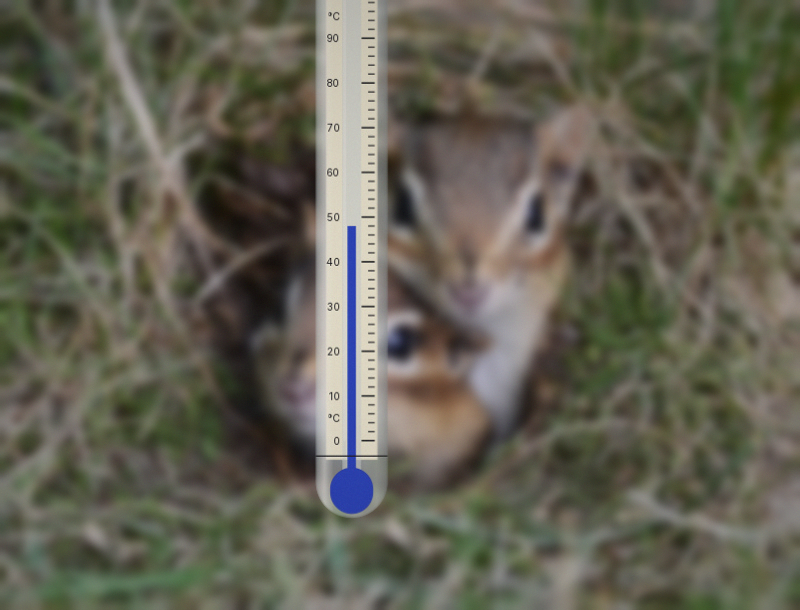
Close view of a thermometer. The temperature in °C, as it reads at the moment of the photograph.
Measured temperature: 48 °C
